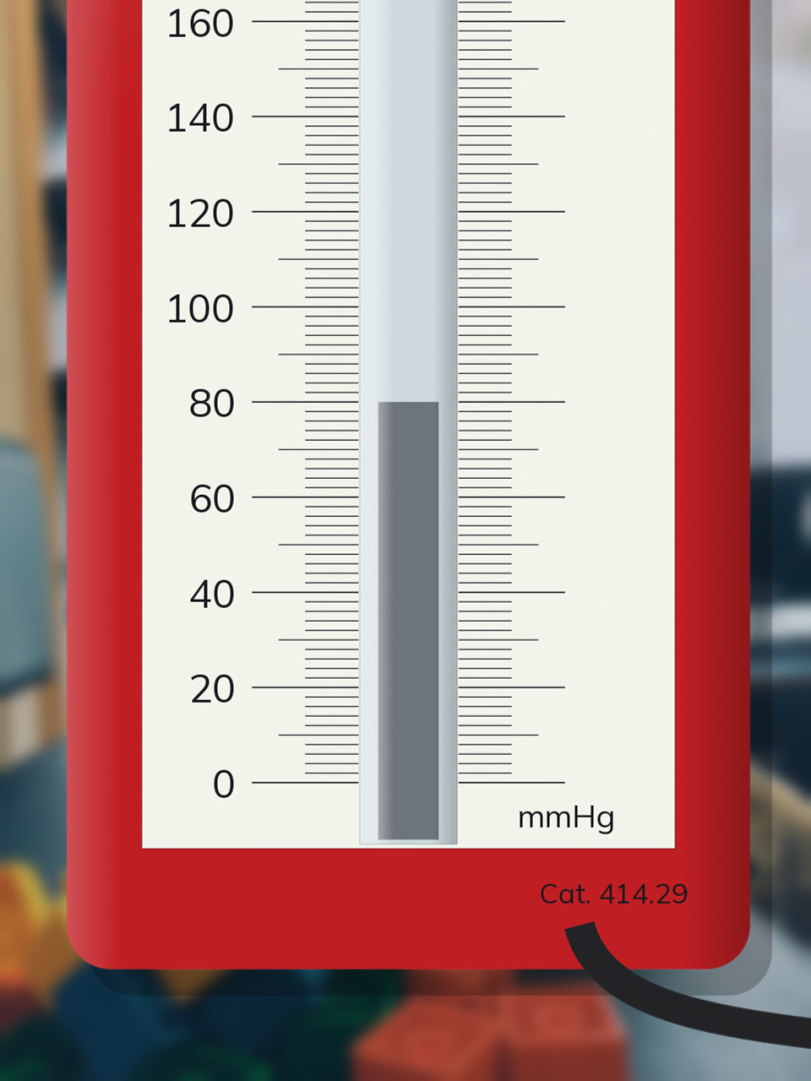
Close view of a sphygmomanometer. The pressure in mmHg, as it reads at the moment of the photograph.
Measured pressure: 80 mmHg
